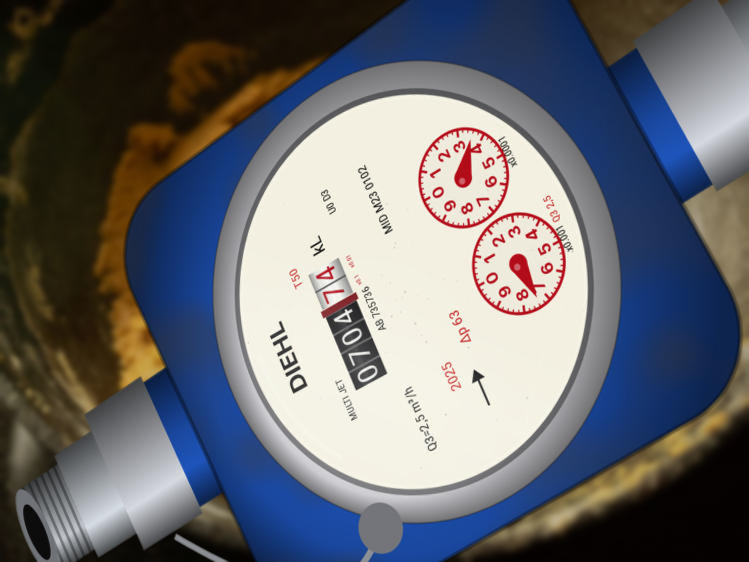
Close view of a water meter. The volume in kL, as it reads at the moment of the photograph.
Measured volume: 704.7473 kL
